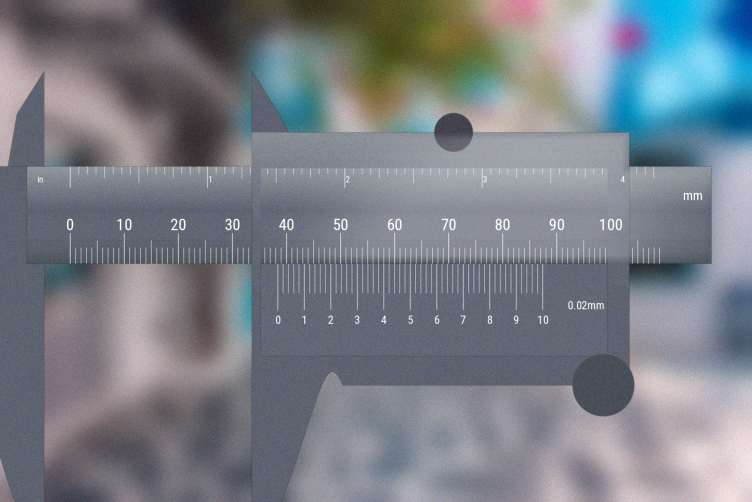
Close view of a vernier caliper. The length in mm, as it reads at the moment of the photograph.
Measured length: 38.4 mm
